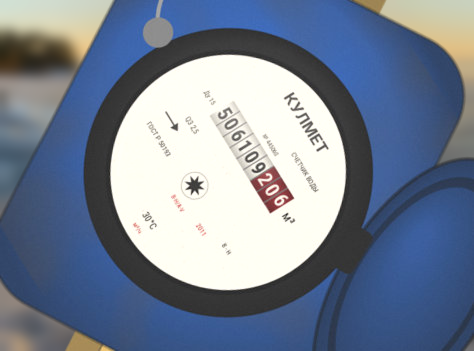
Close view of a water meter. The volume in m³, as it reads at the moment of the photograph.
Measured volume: 506109.206 m³
